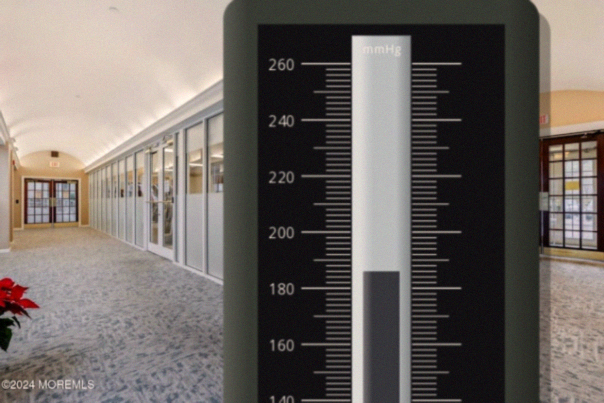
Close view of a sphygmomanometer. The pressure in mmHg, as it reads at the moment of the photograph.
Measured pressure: 186 mmHg
